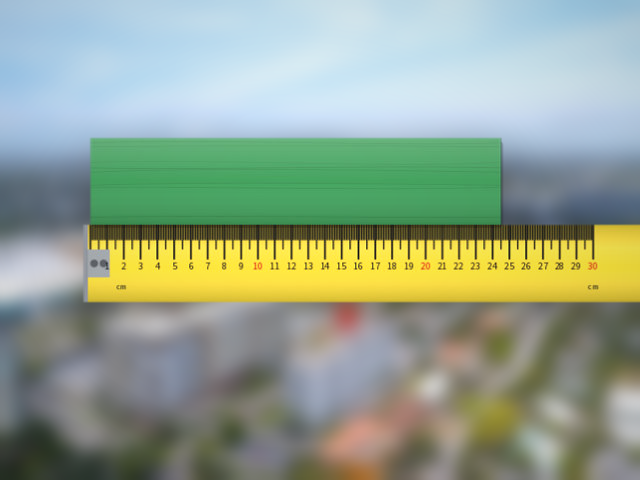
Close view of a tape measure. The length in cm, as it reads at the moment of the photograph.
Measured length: 24.5 cm
